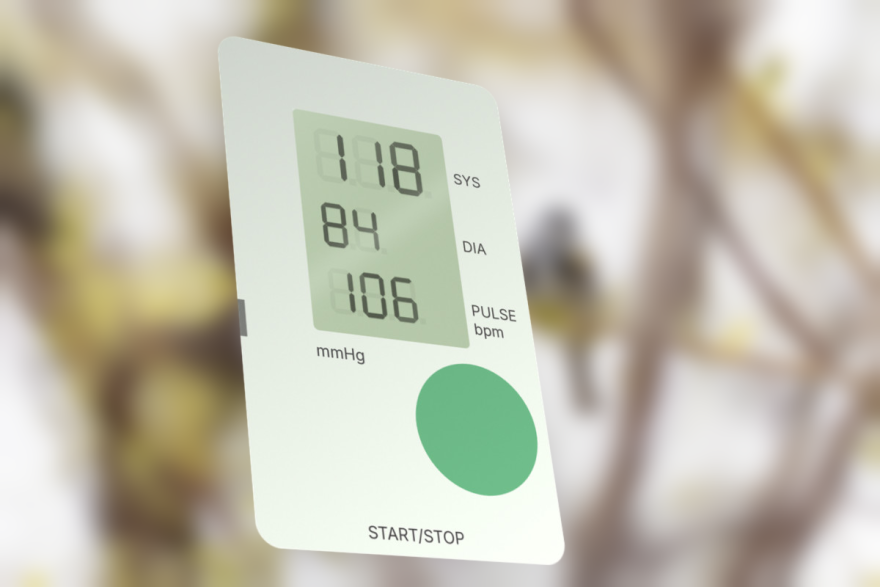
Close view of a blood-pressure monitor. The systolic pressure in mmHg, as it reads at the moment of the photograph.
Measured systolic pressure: 118 mmHg
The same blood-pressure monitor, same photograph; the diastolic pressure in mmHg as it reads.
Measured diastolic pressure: 84 mmHg
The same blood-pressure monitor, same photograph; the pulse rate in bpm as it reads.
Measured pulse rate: 106 bpm
